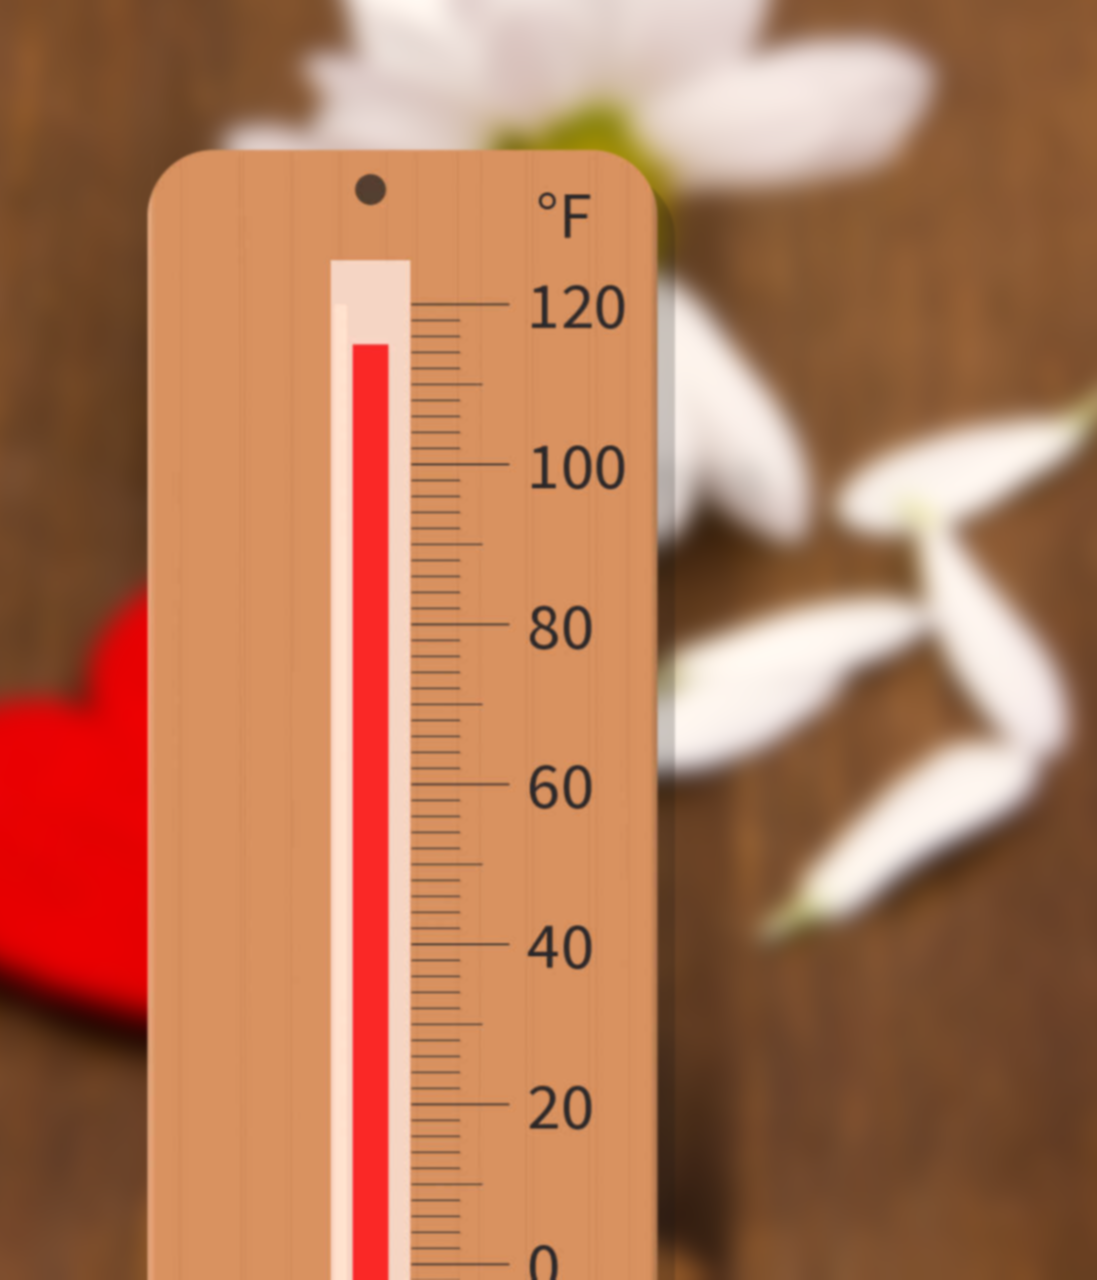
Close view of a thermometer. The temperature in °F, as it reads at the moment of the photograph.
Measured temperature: 115 °F
